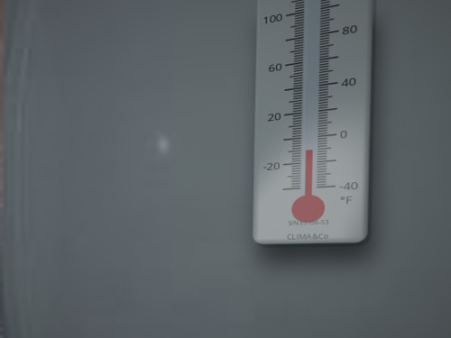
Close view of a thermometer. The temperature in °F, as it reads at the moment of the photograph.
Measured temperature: -10 °F
